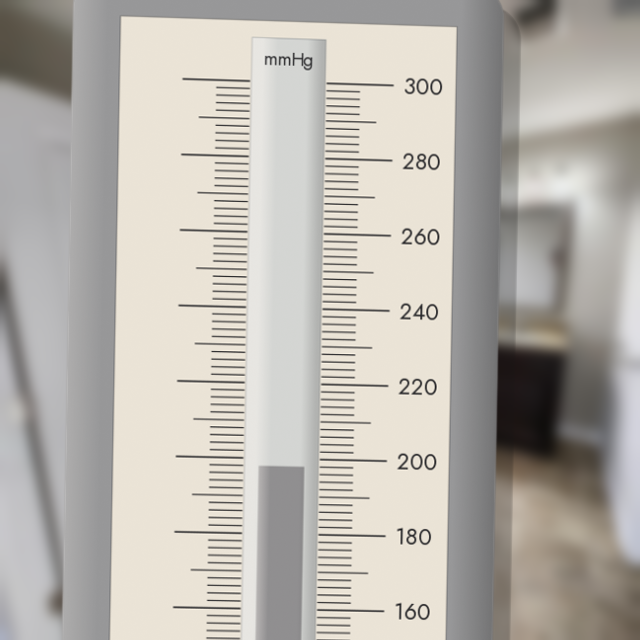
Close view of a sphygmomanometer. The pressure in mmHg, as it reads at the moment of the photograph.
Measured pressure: 198 mmHg
